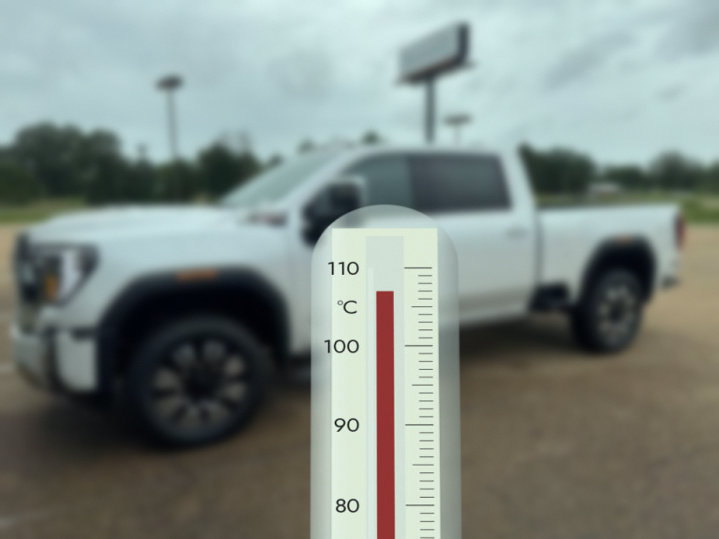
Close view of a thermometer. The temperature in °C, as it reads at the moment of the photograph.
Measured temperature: 107 °C
